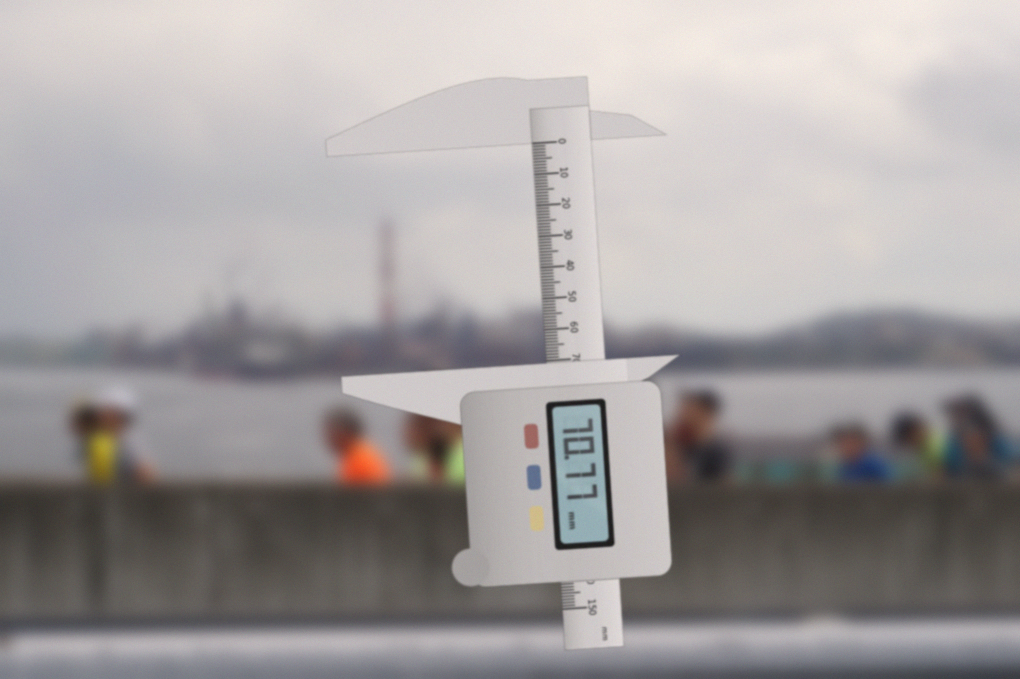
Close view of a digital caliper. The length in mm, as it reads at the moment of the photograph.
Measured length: 70.77 mm
